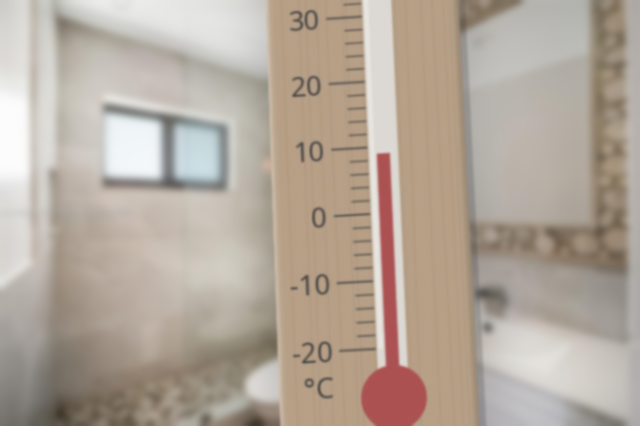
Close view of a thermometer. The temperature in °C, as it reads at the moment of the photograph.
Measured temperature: 9 °C
